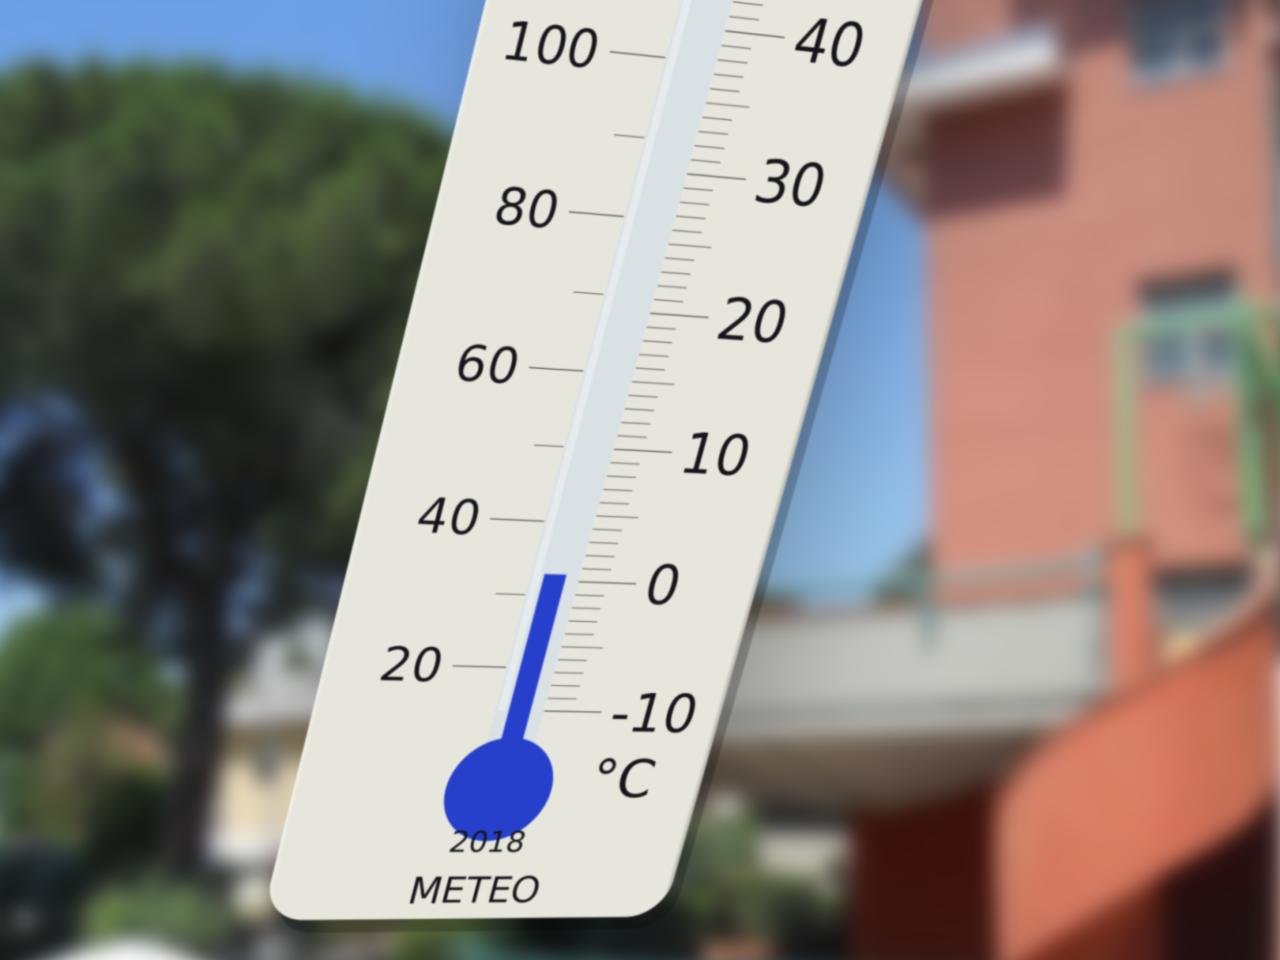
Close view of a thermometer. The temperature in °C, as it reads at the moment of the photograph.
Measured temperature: 0.5 °C
